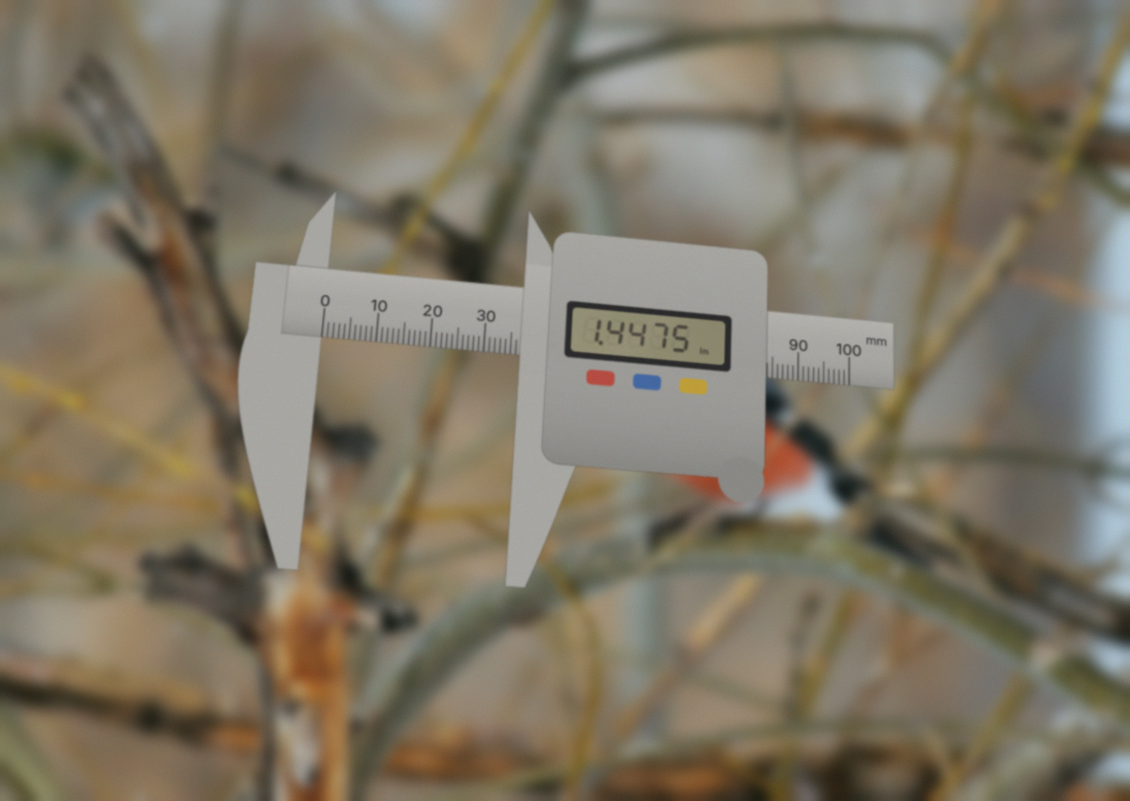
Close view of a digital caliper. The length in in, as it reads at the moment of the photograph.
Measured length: 1.4475 in
